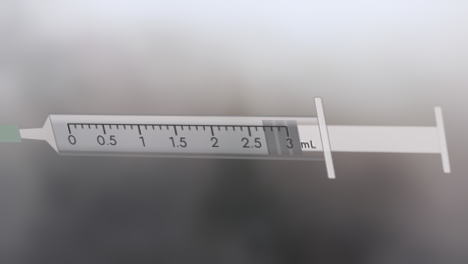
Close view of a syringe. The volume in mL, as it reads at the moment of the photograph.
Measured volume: 2.7 mL
